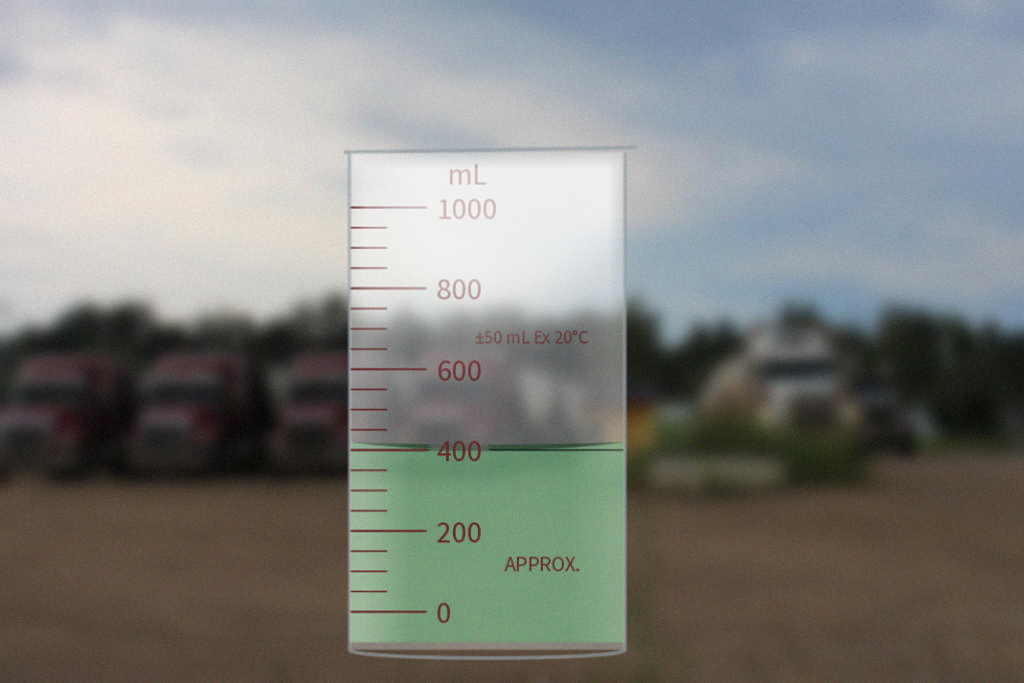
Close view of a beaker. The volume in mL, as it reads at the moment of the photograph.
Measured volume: 400 mL
